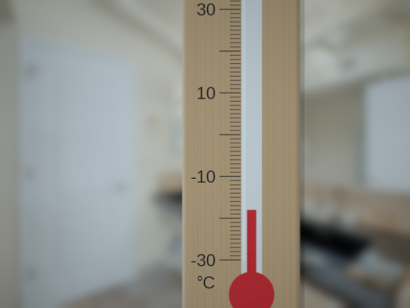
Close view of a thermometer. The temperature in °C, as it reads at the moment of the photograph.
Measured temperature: -18 °C
